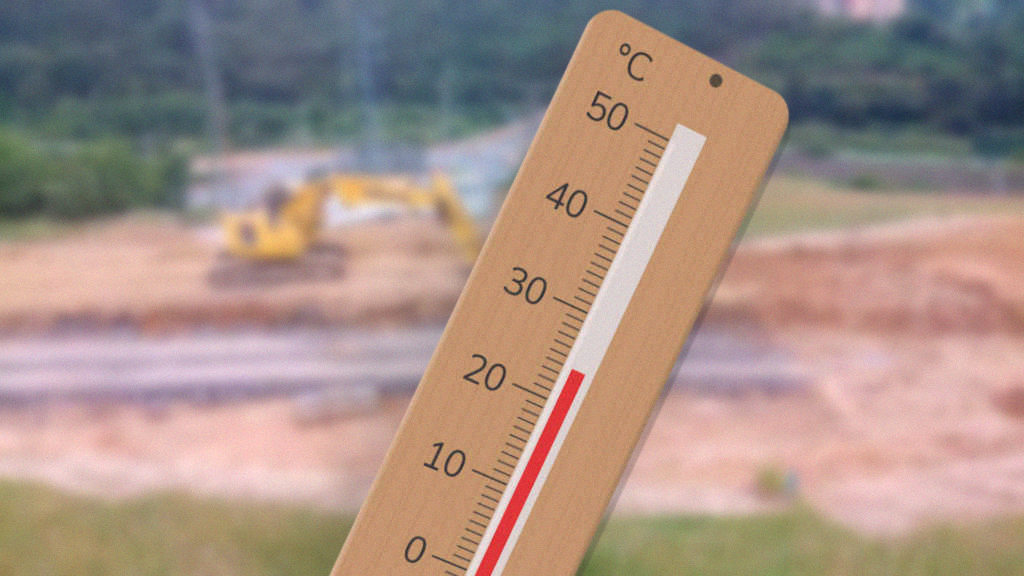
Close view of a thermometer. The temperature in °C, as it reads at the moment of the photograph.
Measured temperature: 24 °C
